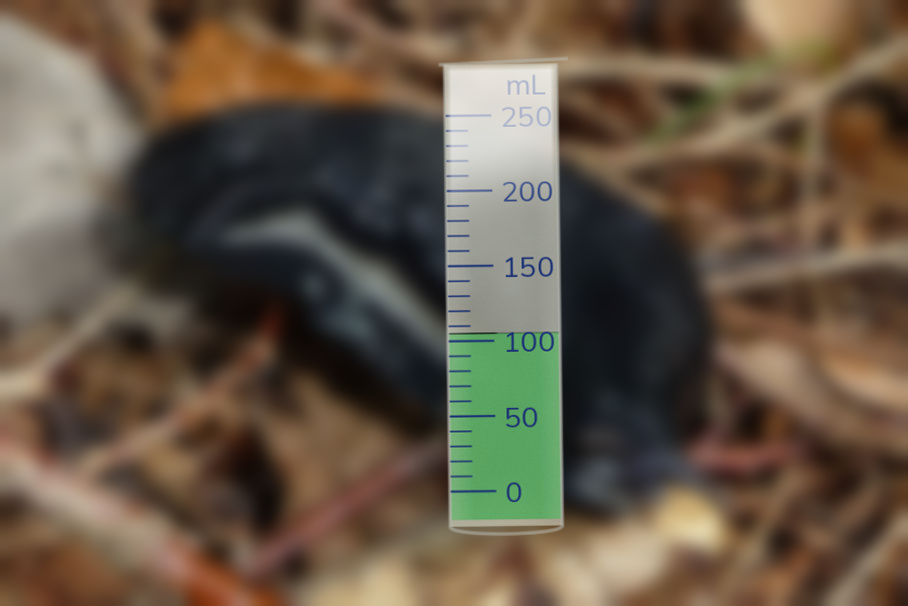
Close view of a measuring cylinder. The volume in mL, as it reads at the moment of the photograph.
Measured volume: 105 mL
